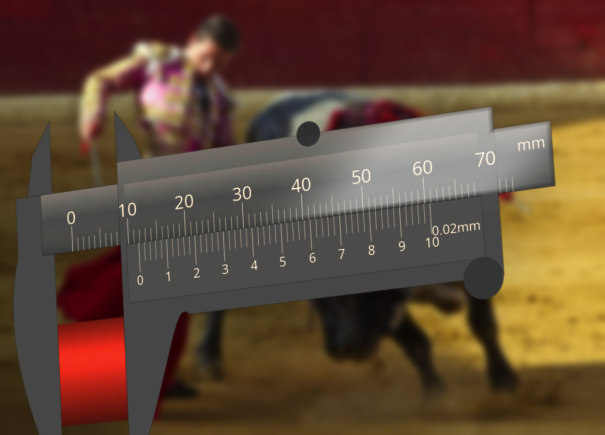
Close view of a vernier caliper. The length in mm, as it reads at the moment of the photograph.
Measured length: 11.8 mm
